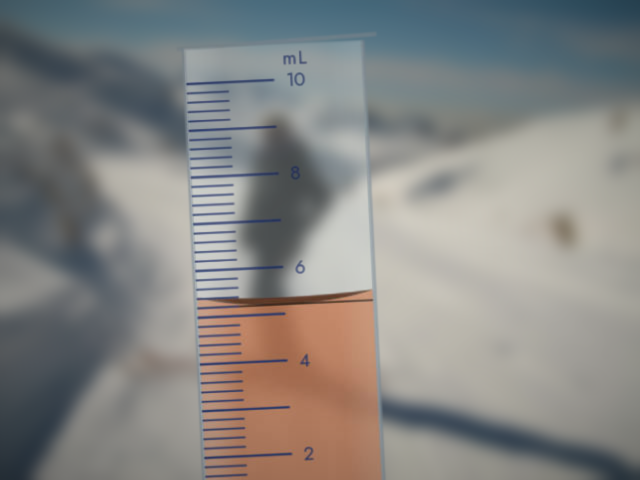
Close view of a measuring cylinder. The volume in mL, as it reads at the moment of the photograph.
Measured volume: 5.2 mL
